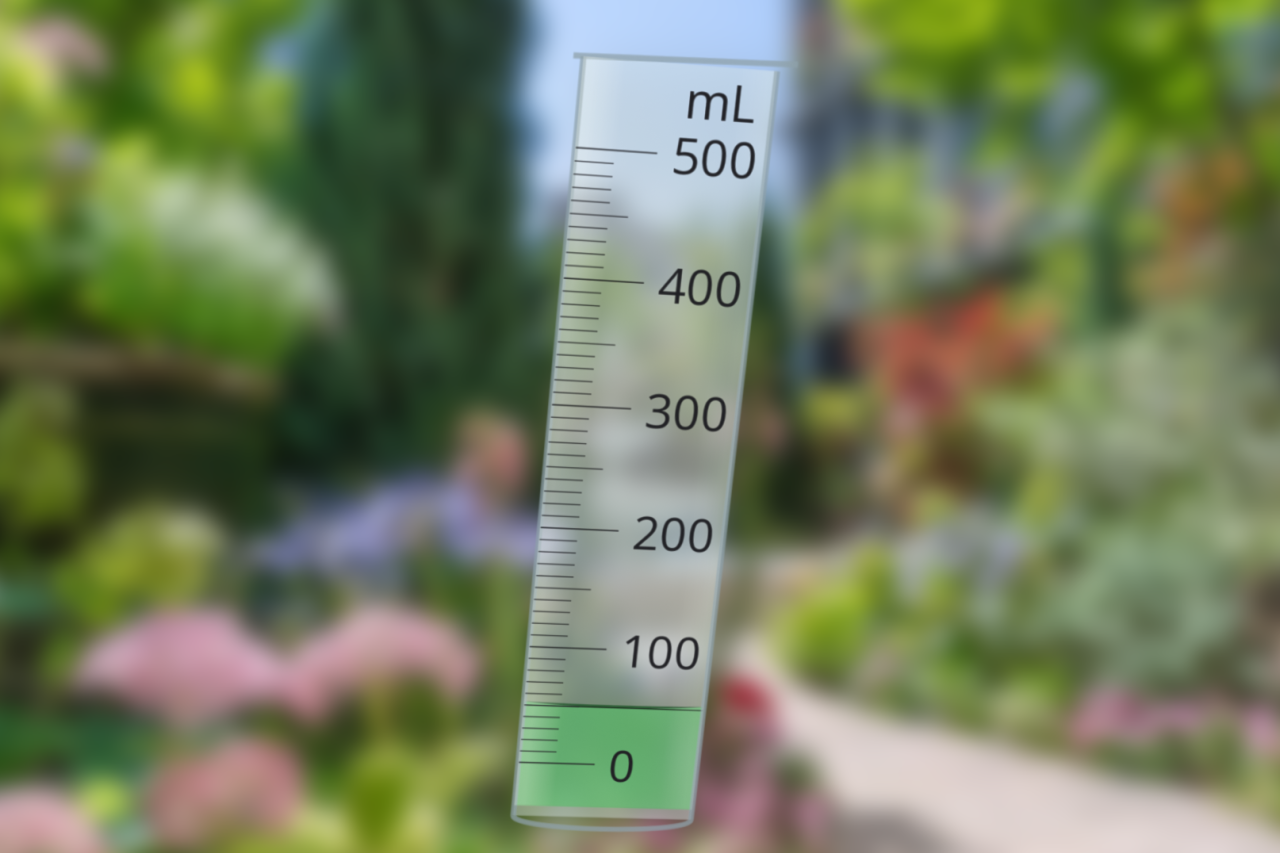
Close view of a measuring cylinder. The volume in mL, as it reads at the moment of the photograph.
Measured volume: 50 mL
